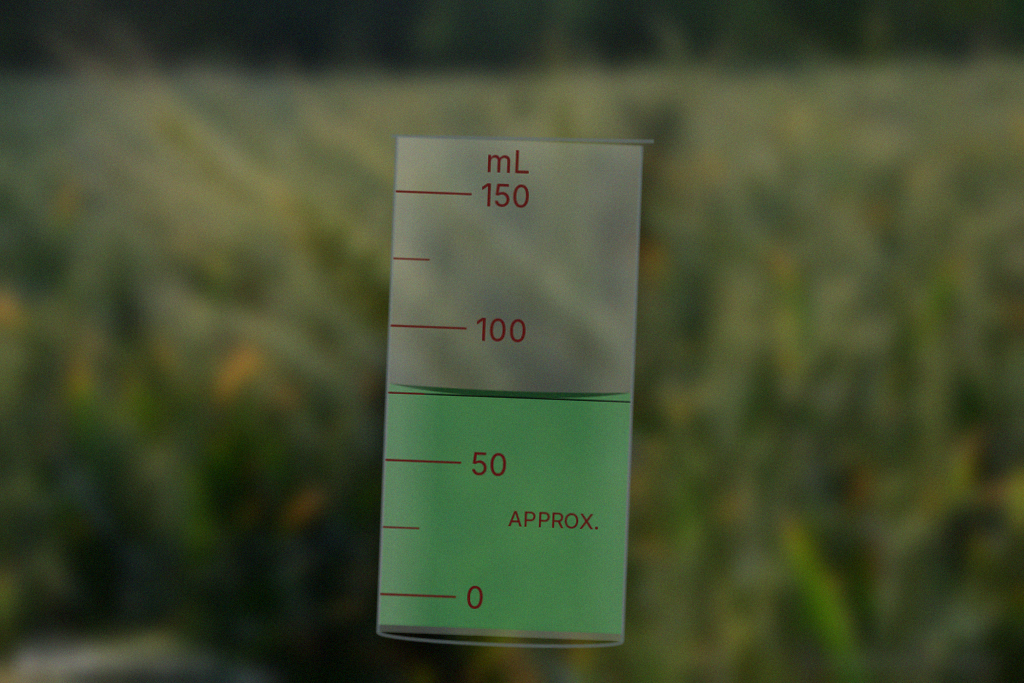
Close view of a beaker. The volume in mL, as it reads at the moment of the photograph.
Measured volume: 75 mL
